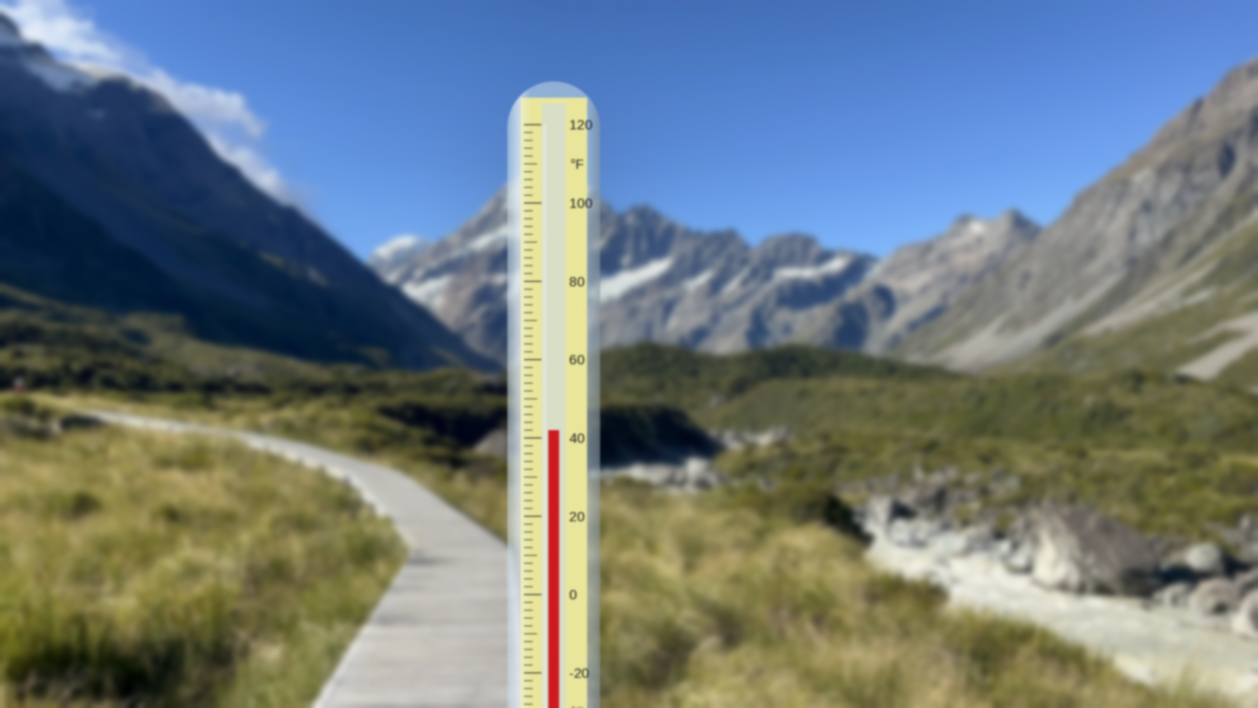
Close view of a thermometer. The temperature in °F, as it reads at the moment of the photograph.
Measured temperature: 42 °F
